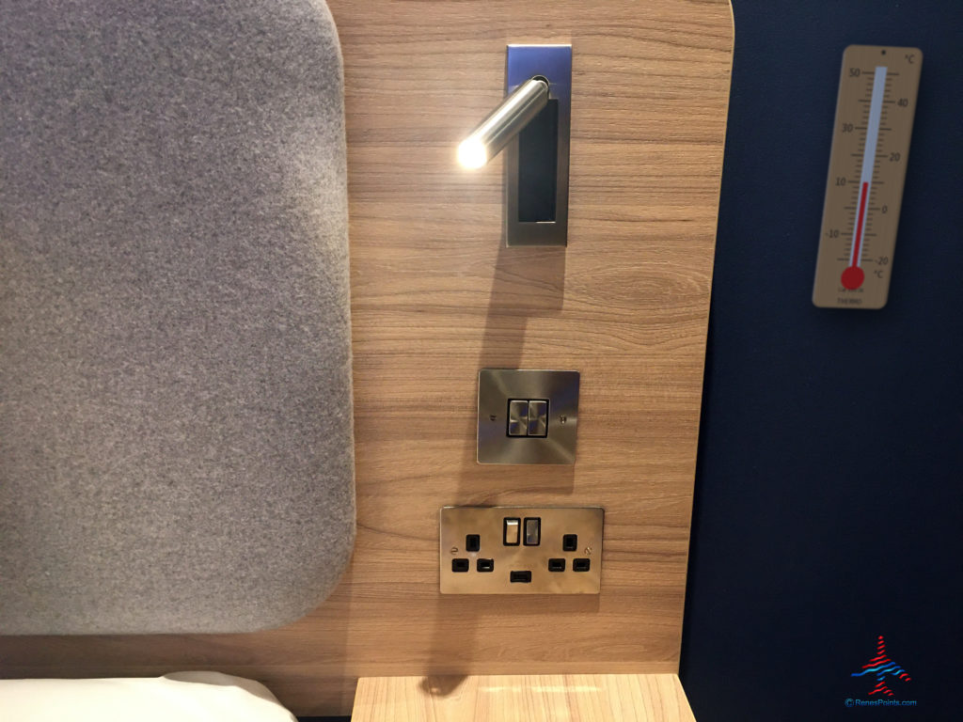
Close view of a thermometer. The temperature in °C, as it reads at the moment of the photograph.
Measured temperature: 10 °C
